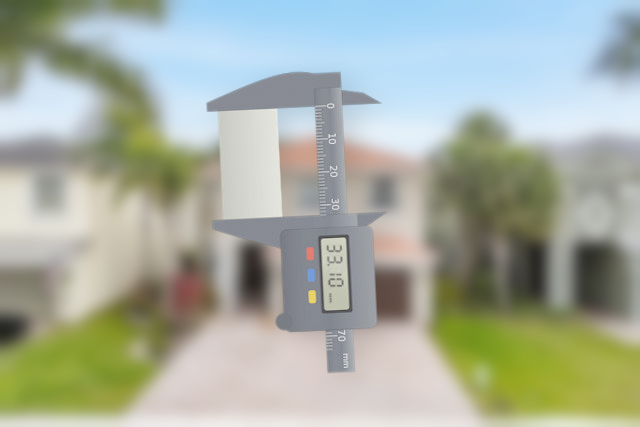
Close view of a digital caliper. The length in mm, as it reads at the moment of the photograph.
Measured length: 33.10 mm
